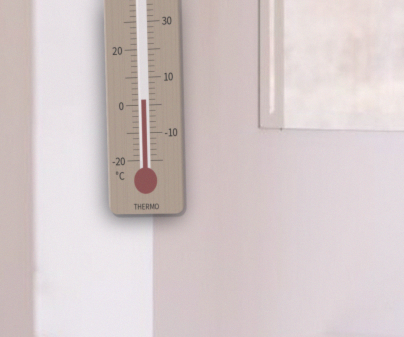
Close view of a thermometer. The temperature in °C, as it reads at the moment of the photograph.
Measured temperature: 2 °C
